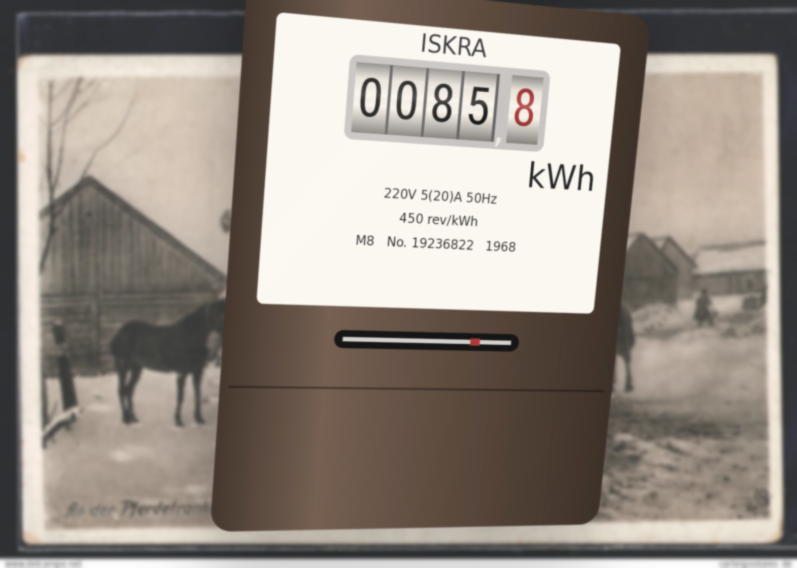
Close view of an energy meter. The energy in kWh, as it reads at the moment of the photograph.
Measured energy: 85.8 kWh
